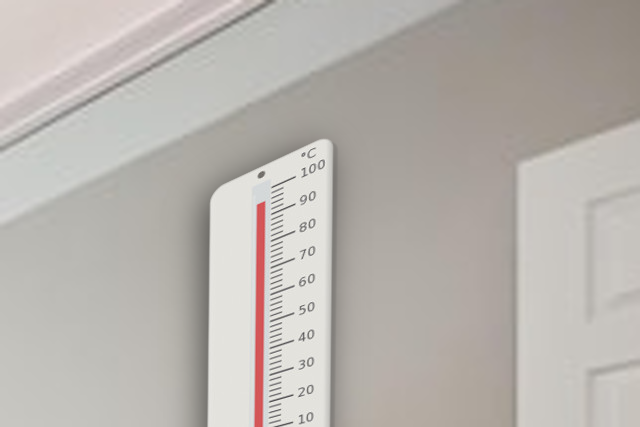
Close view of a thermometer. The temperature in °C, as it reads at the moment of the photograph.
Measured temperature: 96 °C
